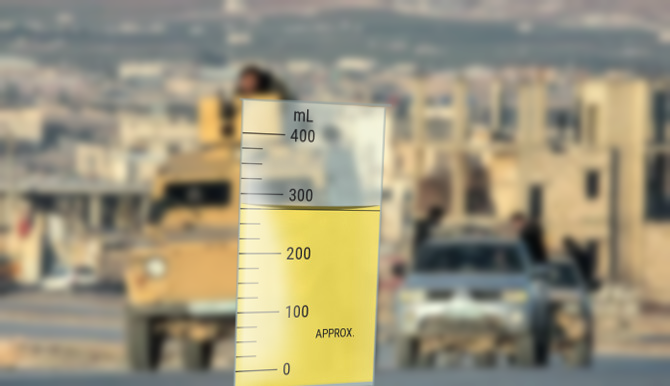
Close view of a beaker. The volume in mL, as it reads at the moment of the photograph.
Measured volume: 275 mL
